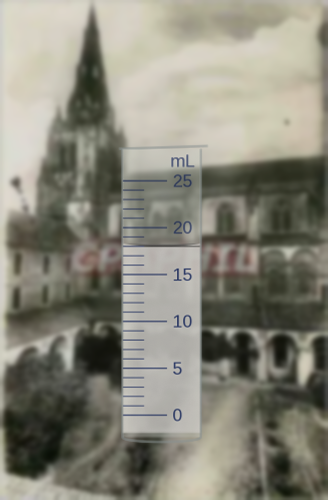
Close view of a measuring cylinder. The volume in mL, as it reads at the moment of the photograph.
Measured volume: 18 mL
